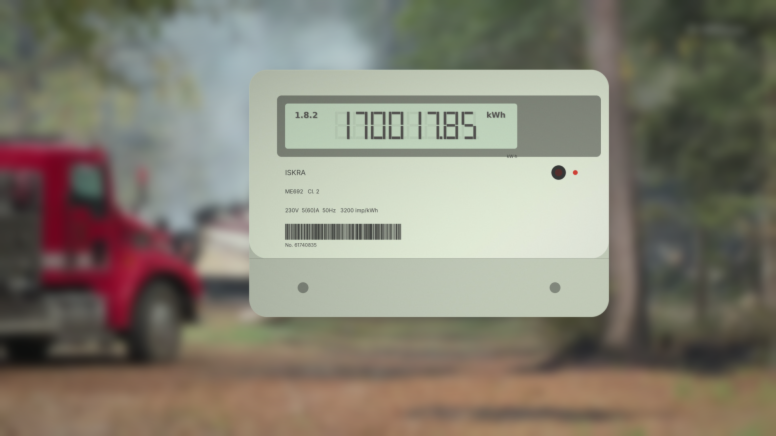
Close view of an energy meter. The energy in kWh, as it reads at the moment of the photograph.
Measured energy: 170017.85 kWh
